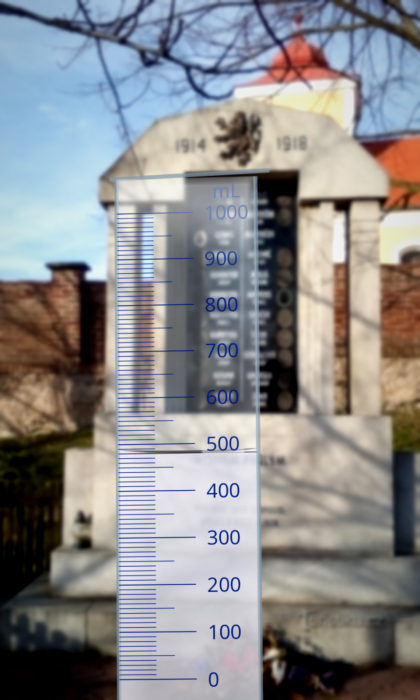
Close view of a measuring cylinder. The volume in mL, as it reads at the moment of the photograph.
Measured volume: 480 mL
